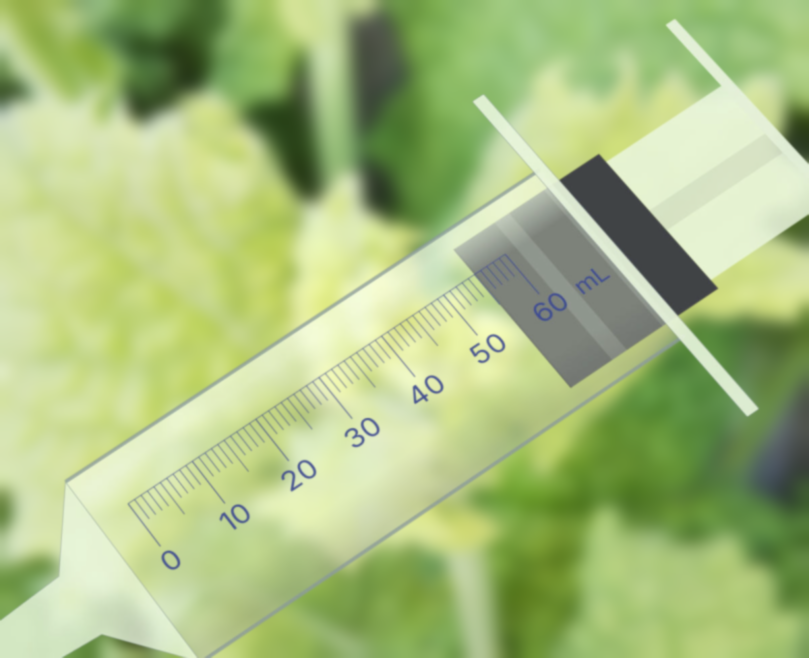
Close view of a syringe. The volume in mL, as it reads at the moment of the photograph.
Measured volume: 55 mL
